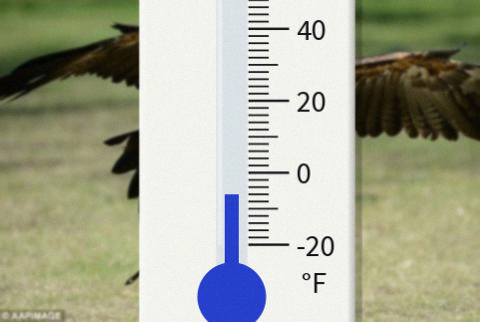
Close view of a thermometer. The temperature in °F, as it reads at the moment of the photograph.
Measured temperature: -6 °F
